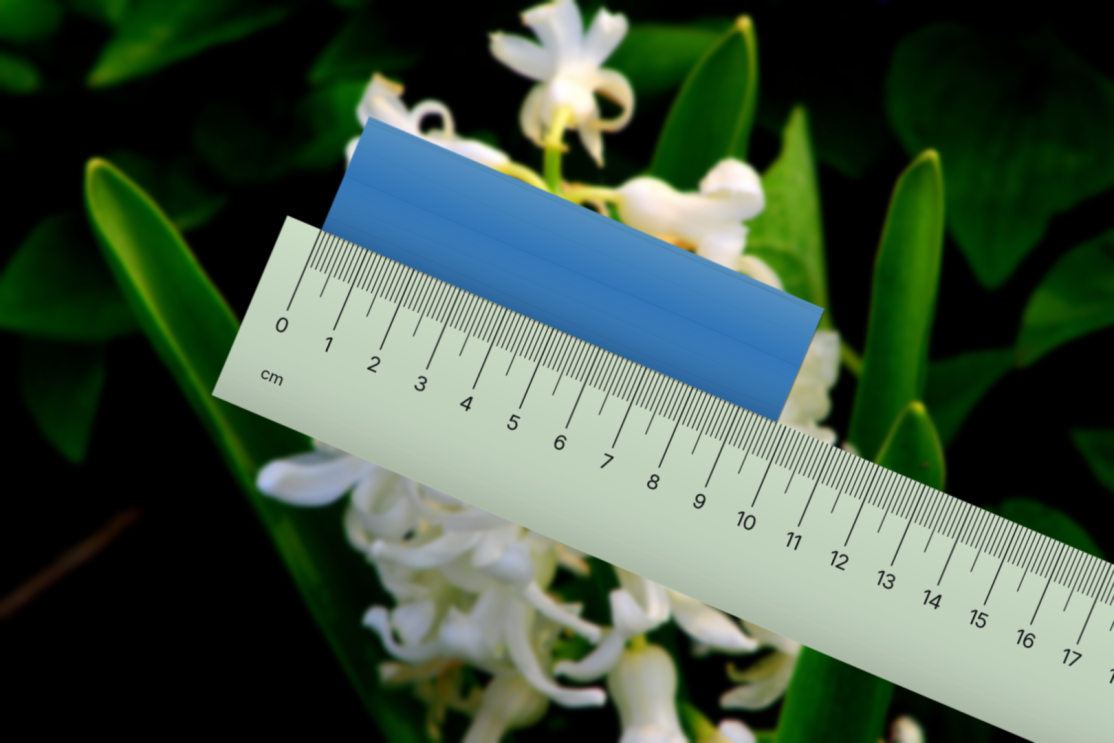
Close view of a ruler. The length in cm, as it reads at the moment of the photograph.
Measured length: 9.8 cm
